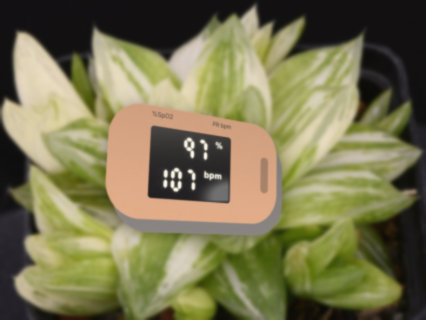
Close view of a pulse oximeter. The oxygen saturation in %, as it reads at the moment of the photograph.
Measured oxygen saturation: 97 %
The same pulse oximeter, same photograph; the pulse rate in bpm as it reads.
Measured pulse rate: 107 bpm
